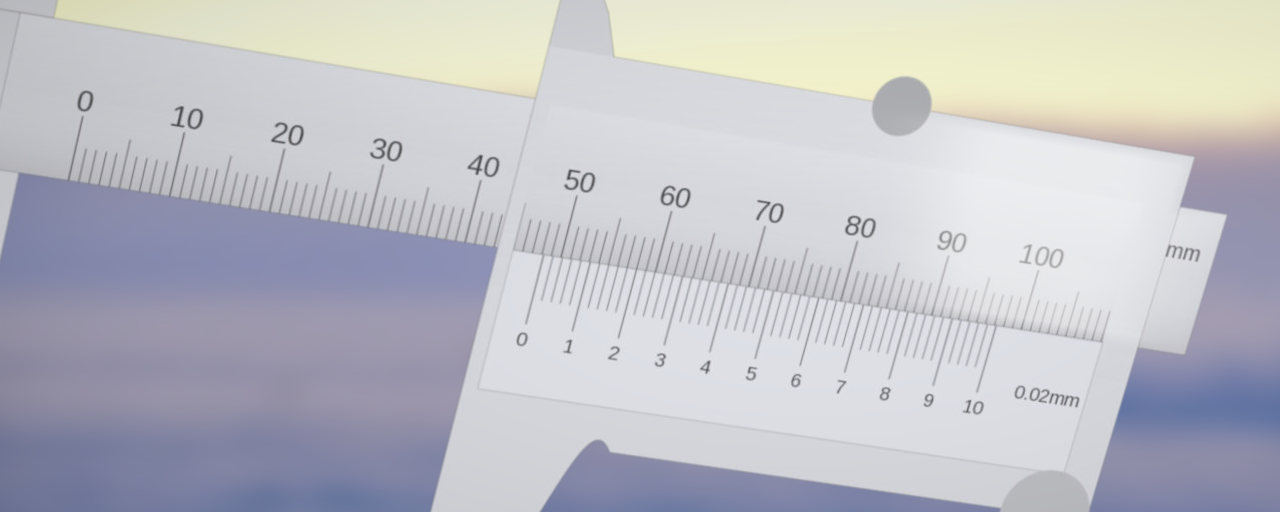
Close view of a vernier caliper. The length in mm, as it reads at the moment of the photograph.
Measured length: 48.2 mm
